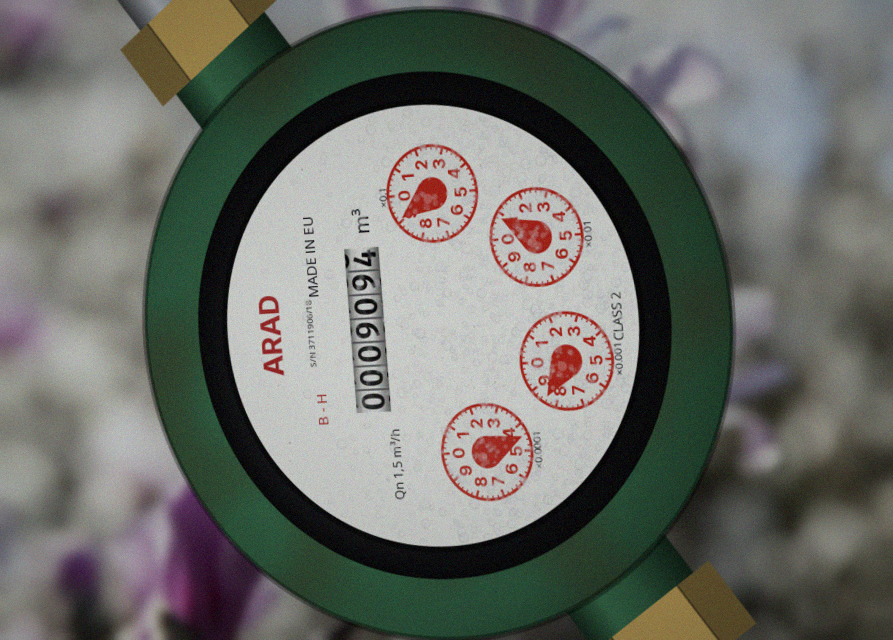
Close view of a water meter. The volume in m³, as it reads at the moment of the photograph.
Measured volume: 9093.9084 m³
